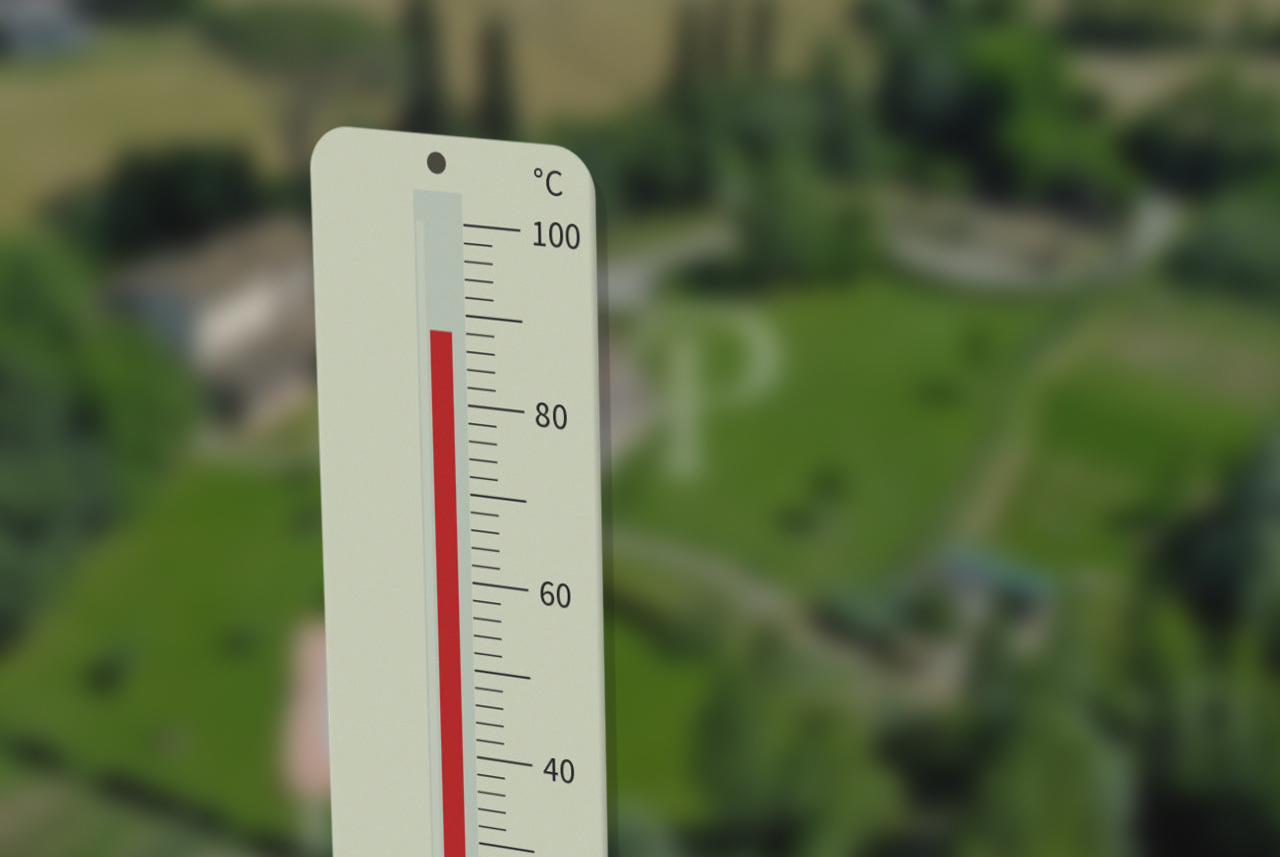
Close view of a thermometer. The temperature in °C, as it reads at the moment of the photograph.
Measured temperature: 88 °C
